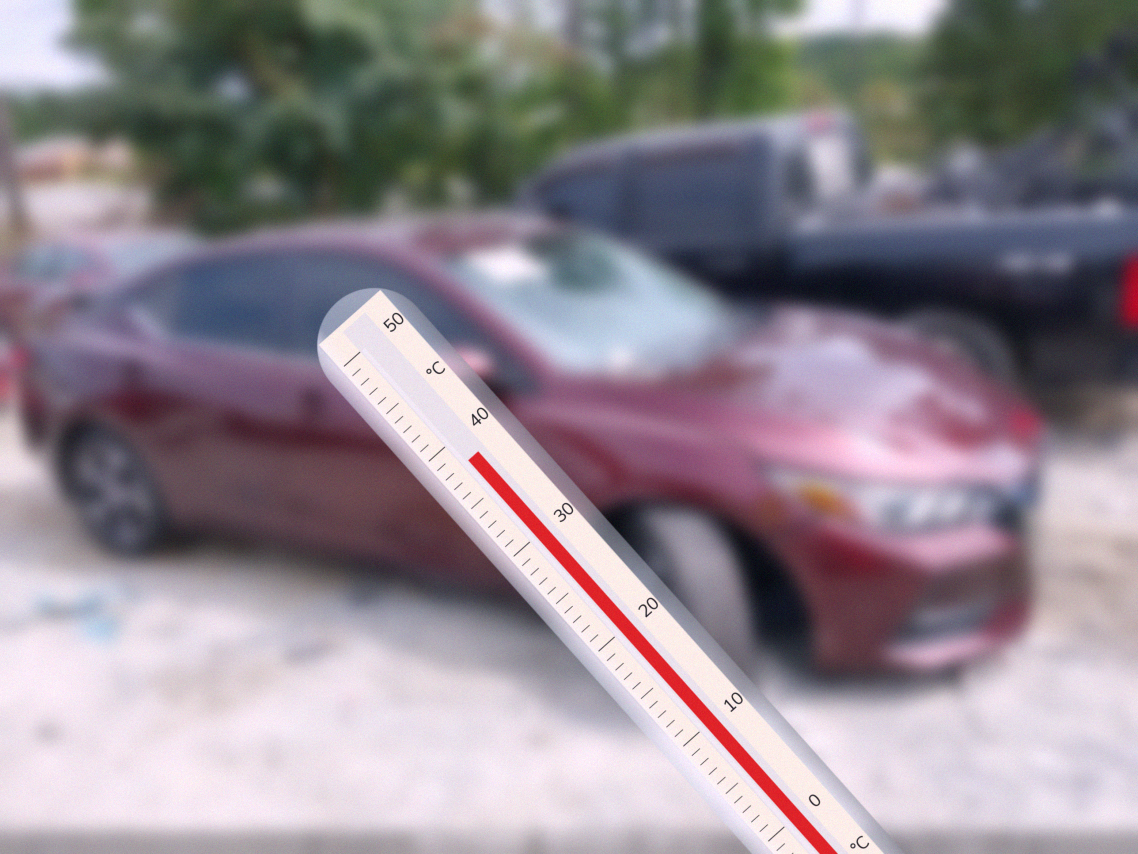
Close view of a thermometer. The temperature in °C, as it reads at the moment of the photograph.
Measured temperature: 38 °C
